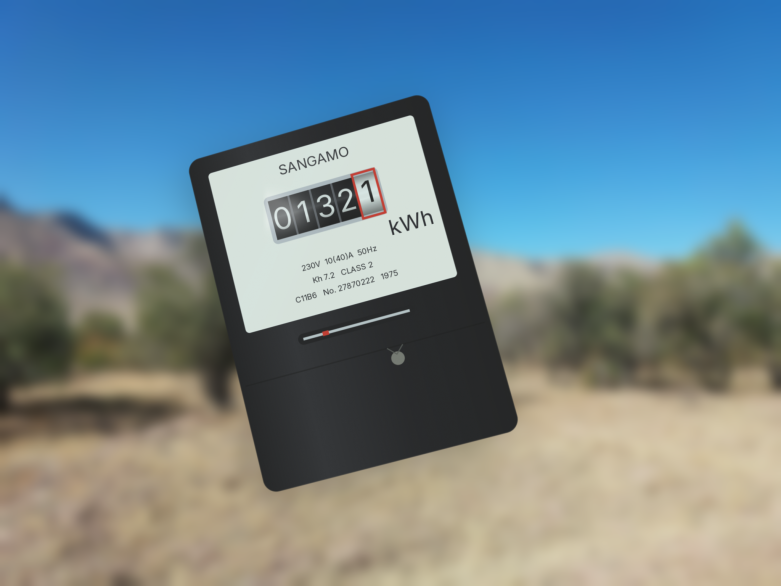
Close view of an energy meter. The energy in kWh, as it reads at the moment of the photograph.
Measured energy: 132.1 kWh
